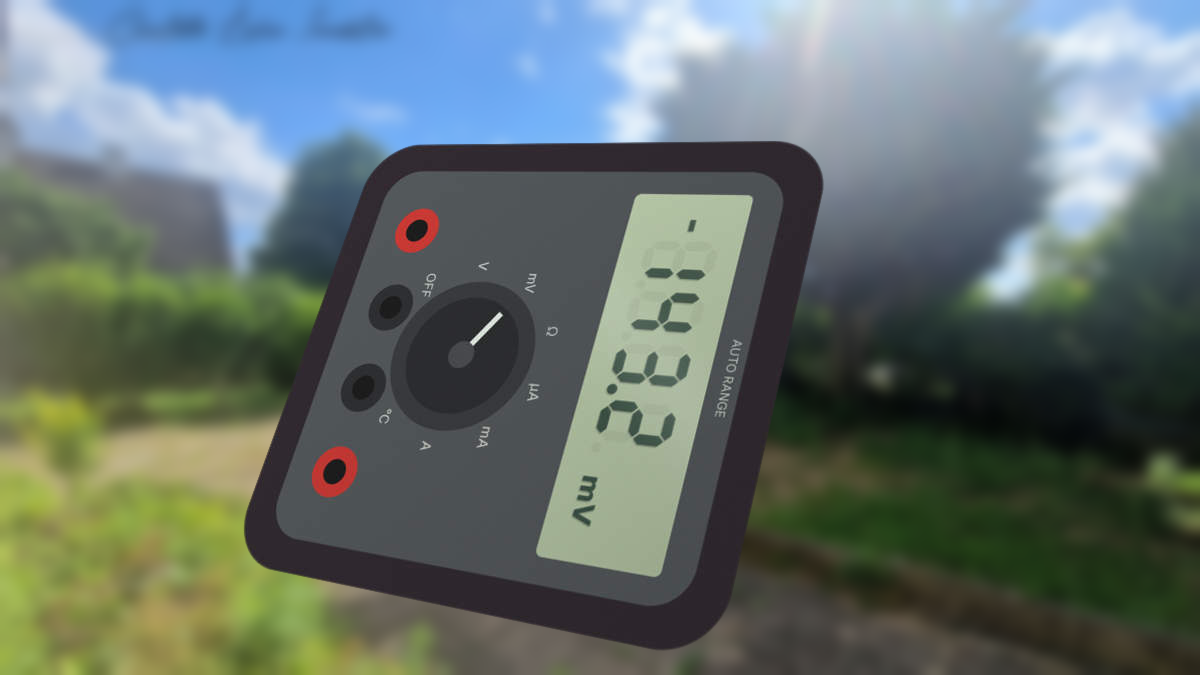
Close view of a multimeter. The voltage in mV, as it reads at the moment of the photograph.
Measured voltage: -143.2 mV
